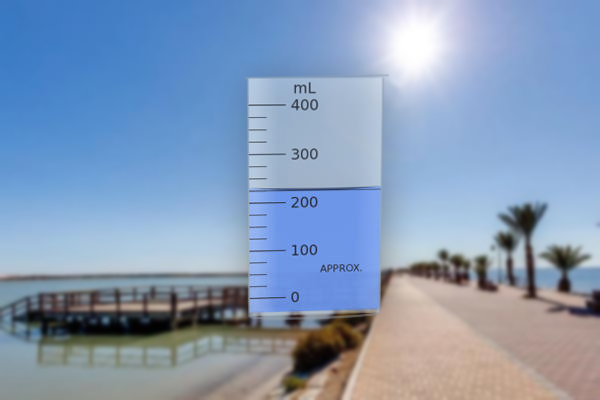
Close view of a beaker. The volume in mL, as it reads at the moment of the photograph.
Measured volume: 225 mL
